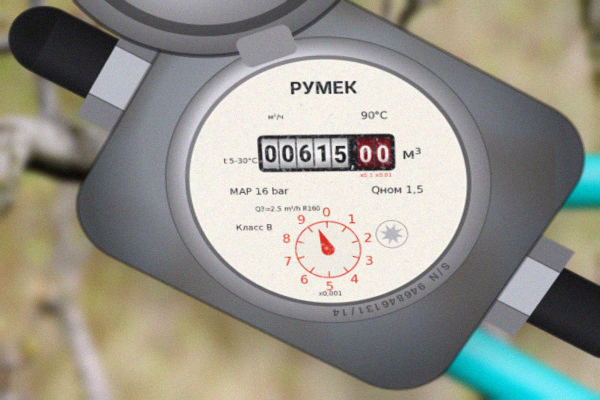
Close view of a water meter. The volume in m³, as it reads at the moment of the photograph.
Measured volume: 614.999 m³
